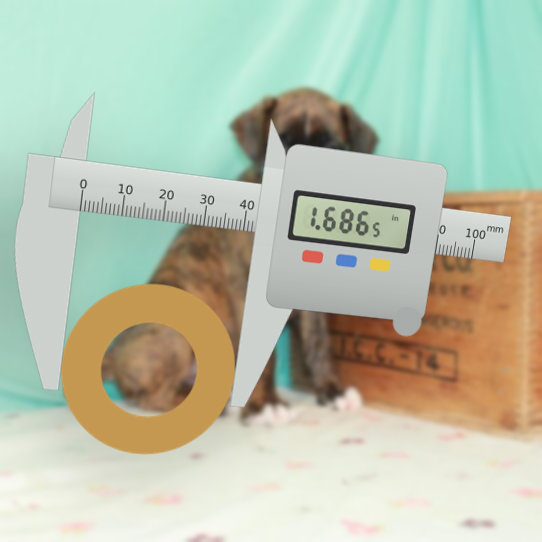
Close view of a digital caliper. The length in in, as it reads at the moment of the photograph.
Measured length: 1.6865 in
